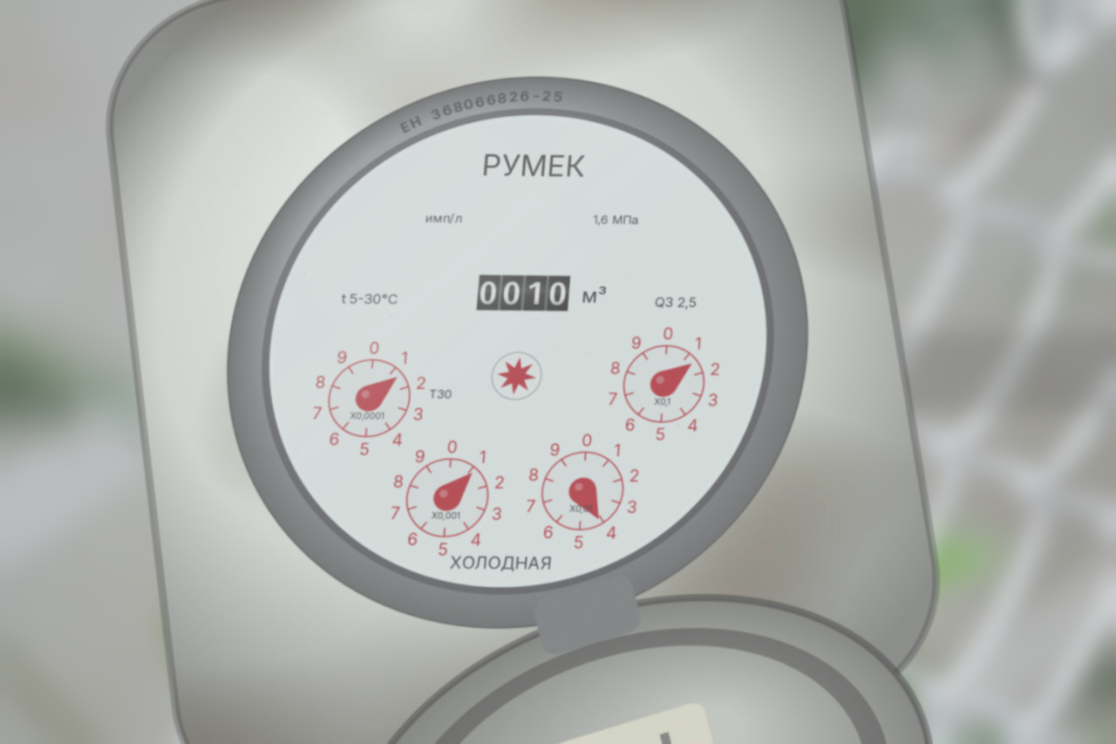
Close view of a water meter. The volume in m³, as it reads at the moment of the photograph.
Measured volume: 10.1411 m³
